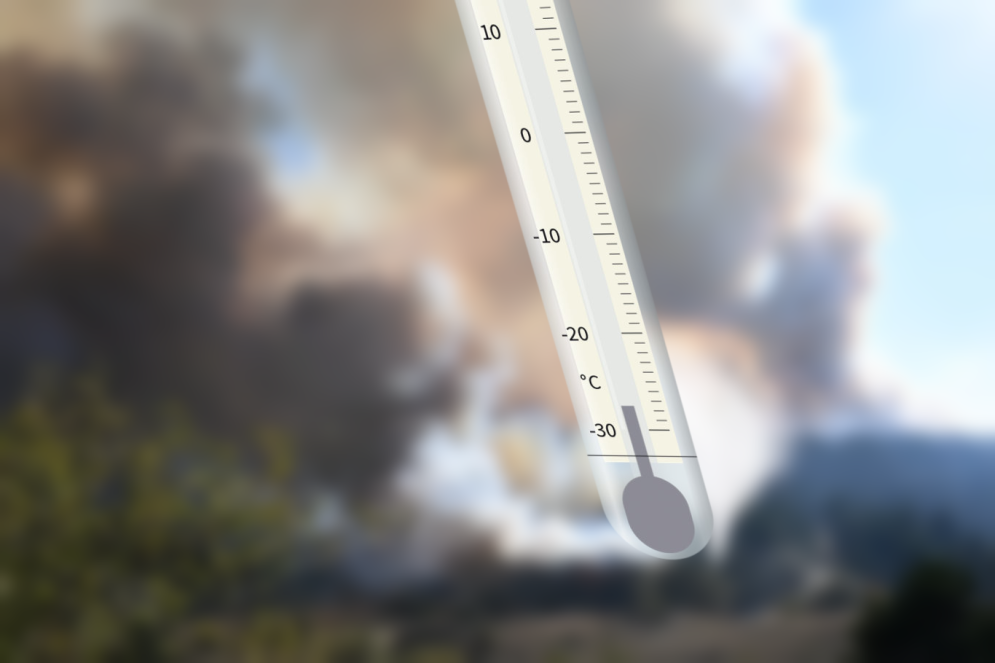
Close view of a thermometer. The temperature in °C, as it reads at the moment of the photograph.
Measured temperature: -27.5 °C
